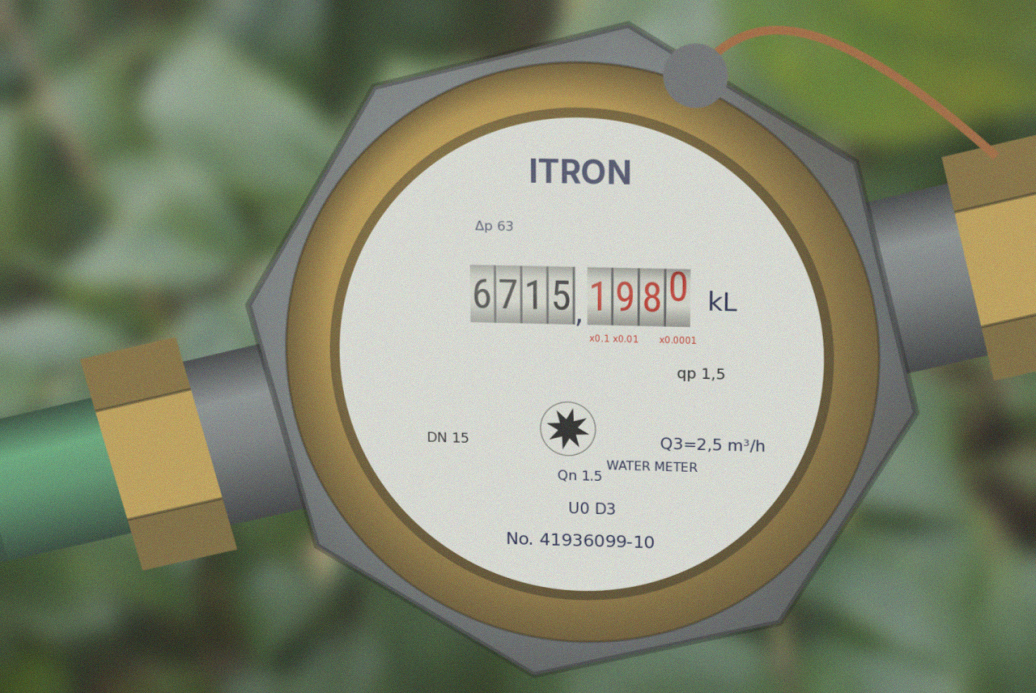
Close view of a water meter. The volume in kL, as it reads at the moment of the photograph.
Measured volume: 6715.1980 kL
